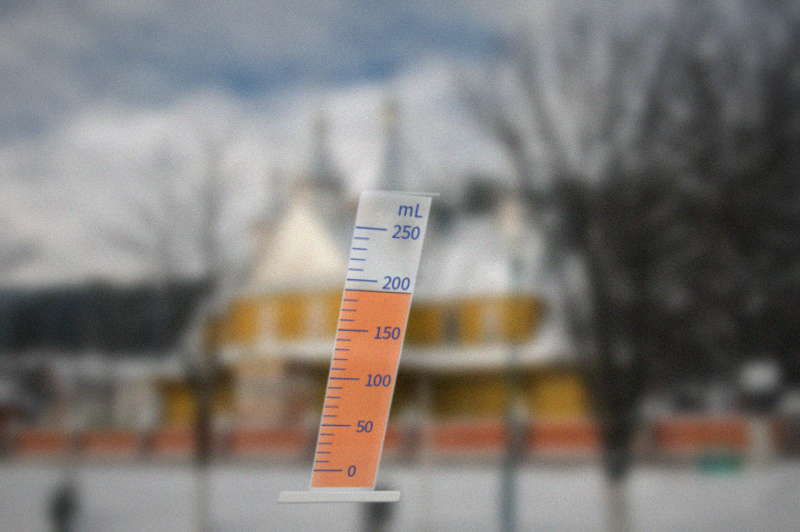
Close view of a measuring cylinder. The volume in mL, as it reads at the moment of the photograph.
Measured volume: 190 mL
